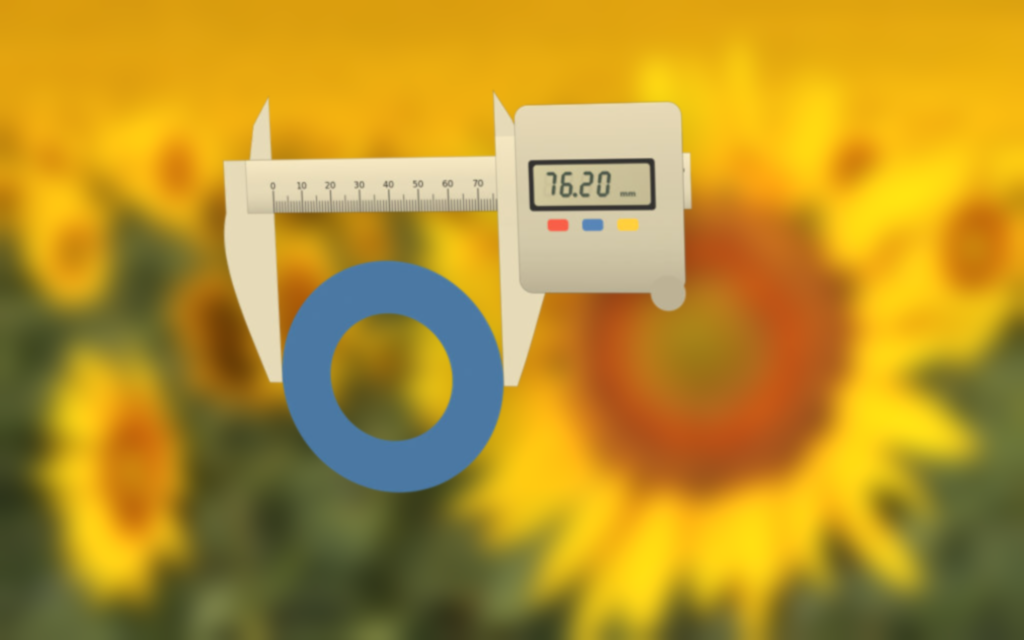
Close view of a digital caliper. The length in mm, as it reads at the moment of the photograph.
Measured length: 76.20 mm
